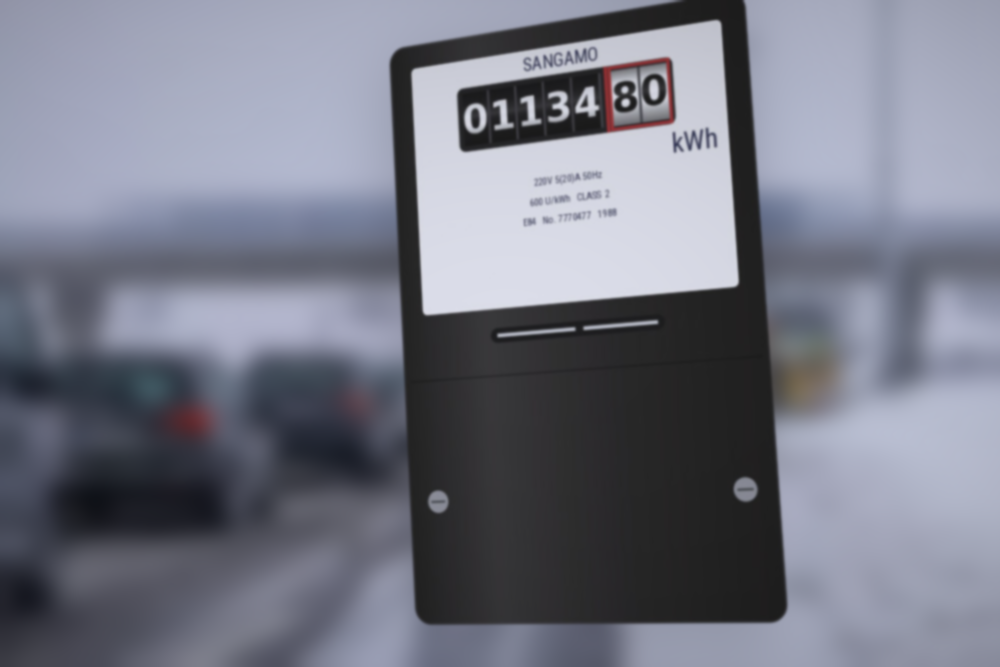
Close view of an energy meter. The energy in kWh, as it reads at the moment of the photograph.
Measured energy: 1134.80 kWh
